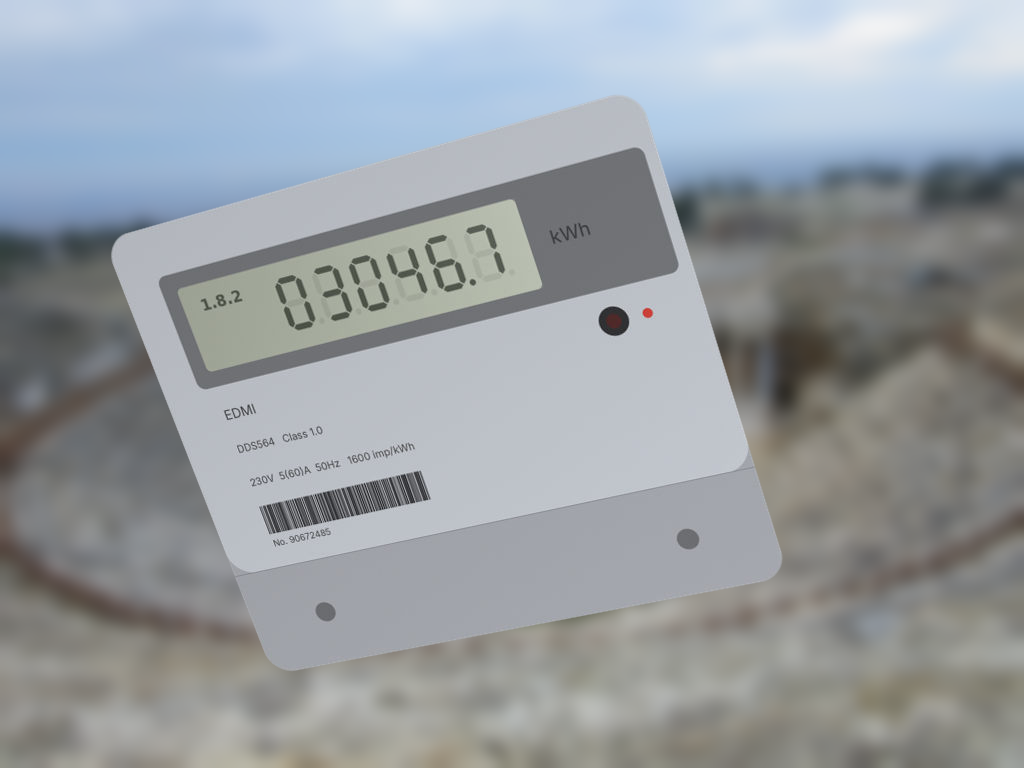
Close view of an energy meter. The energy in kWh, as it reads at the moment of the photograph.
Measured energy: 3046.7 kWh
